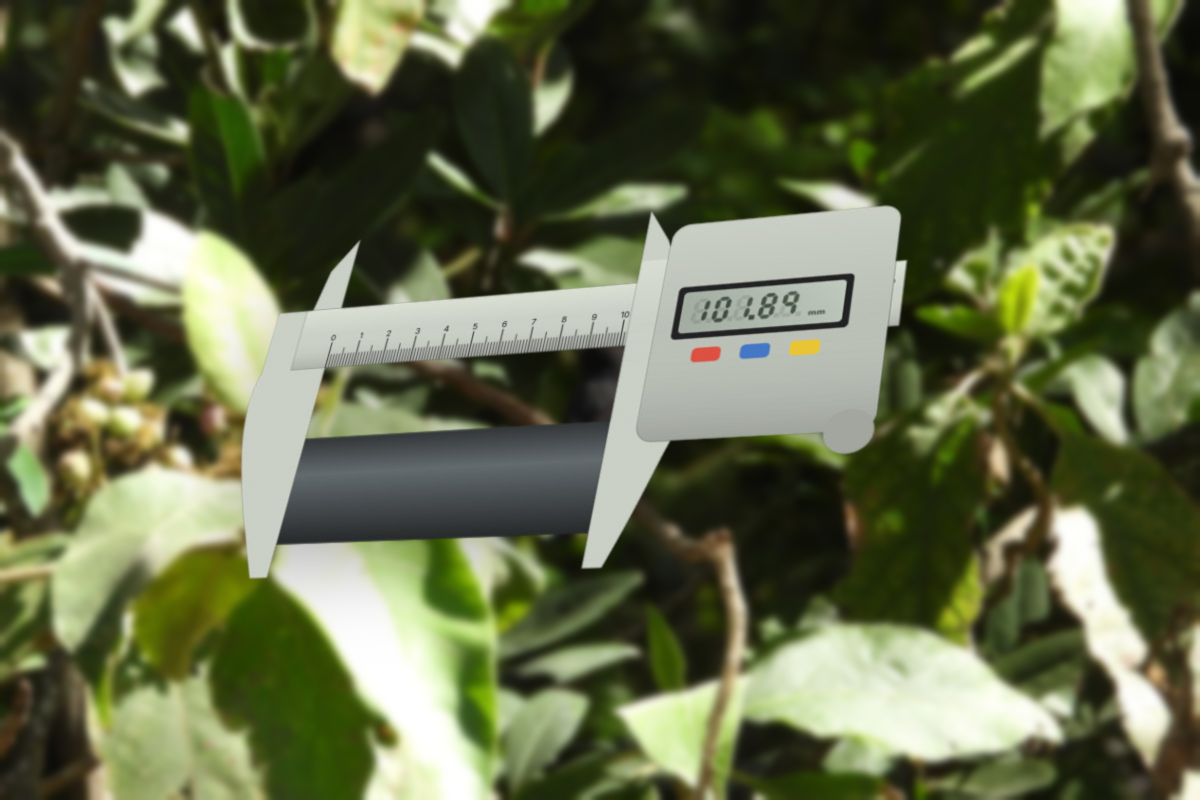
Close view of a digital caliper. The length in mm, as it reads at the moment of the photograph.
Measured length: 101.89 mm
